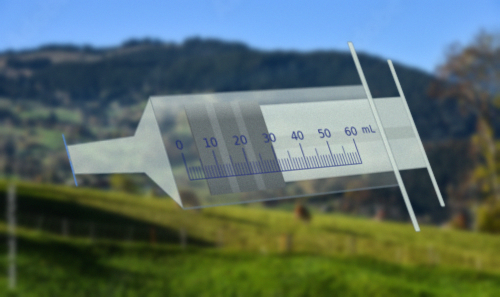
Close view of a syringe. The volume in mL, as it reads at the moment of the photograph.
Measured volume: 5 mL
